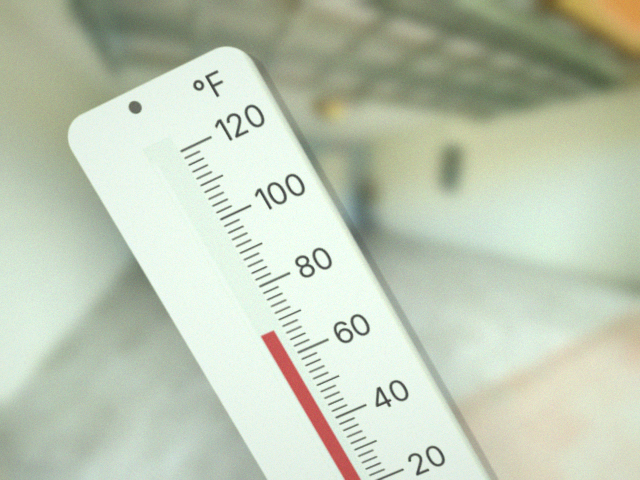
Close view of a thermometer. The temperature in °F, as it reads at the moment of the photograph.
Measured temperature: 68 °F
